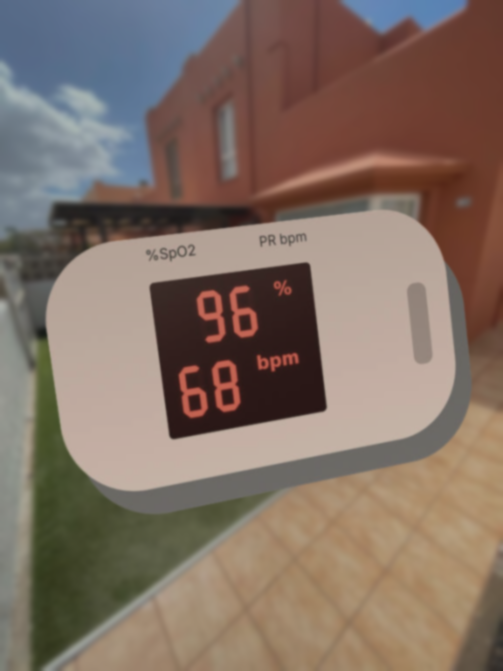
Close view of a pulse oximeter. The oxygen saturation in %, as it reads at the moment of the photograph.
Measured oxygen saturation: 96 %
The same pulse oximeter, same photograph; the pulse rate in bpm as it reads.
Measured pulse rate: 68 bpm
